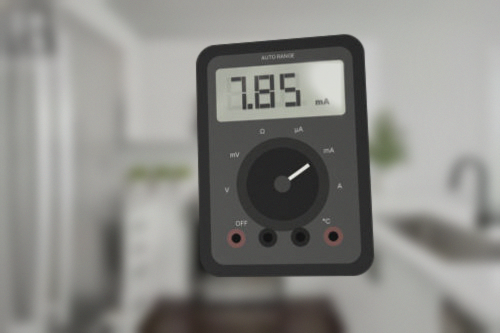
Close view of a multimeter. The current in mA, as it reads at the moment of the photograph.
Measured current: 7.85 mA
